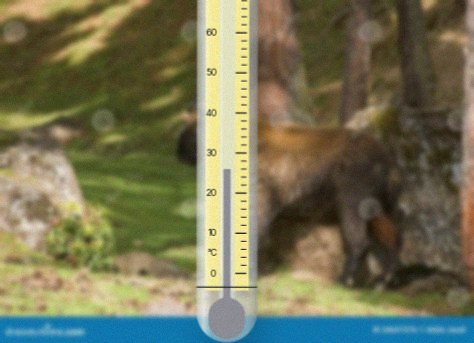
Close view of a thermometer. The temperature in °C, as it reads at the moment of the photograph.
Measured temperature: 26 °C
